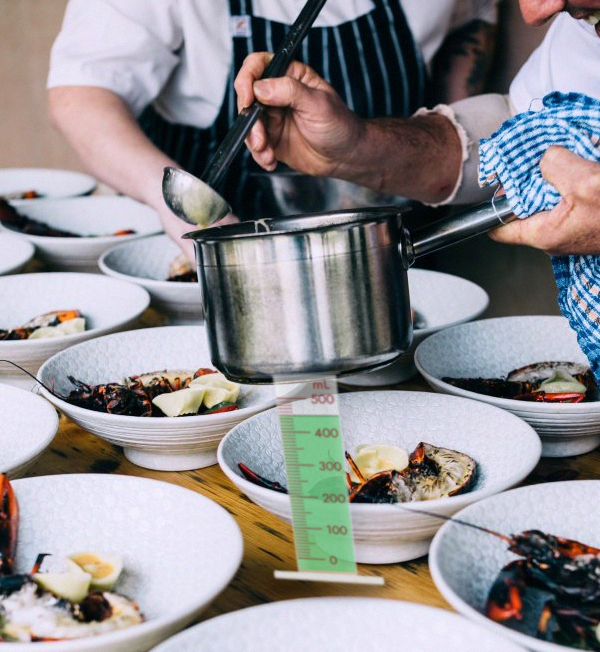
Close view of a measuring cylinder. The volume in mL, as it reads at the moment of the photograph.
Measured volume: 450 mL
